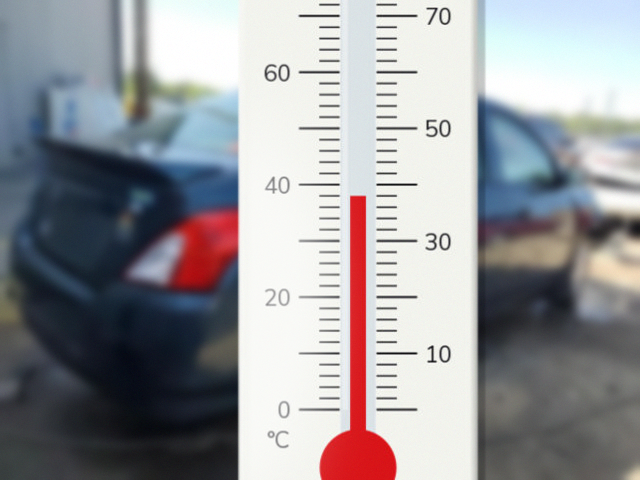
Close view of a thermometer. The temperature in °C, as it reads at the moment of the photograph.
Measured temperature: 38 °C
